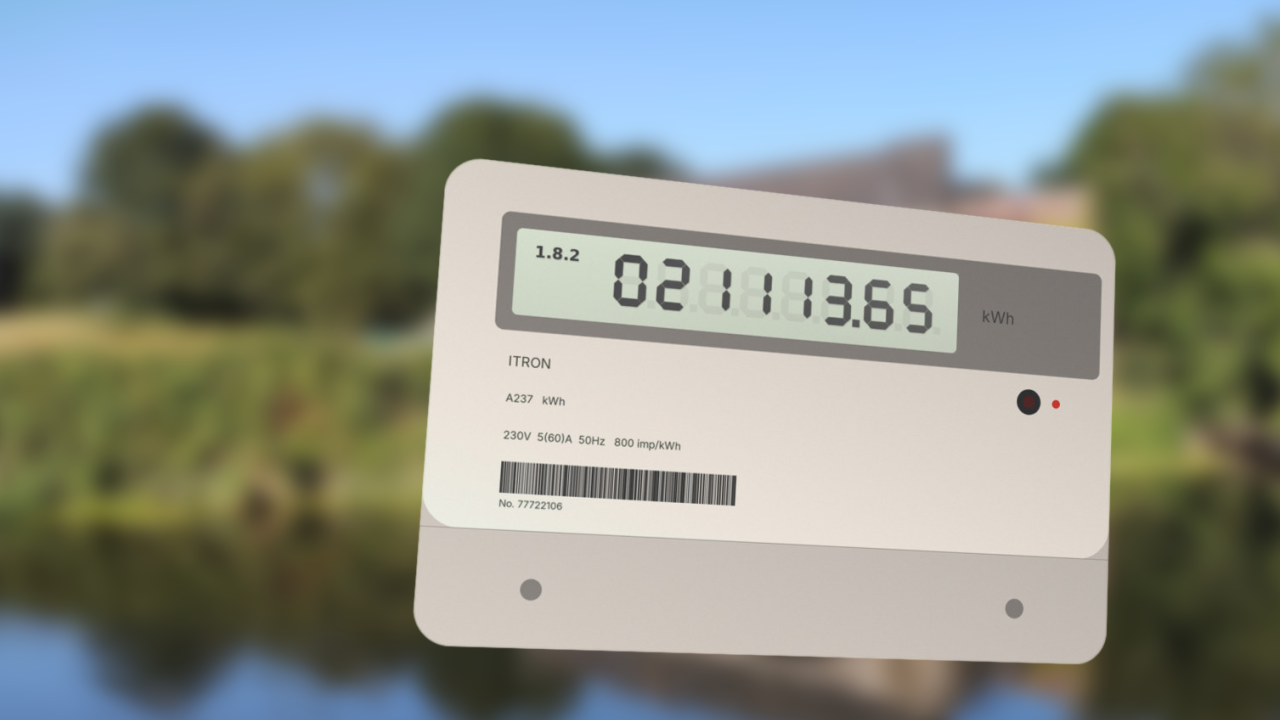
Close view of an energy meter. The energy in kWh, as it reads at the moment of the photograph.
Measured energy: 21113.65 kWh
